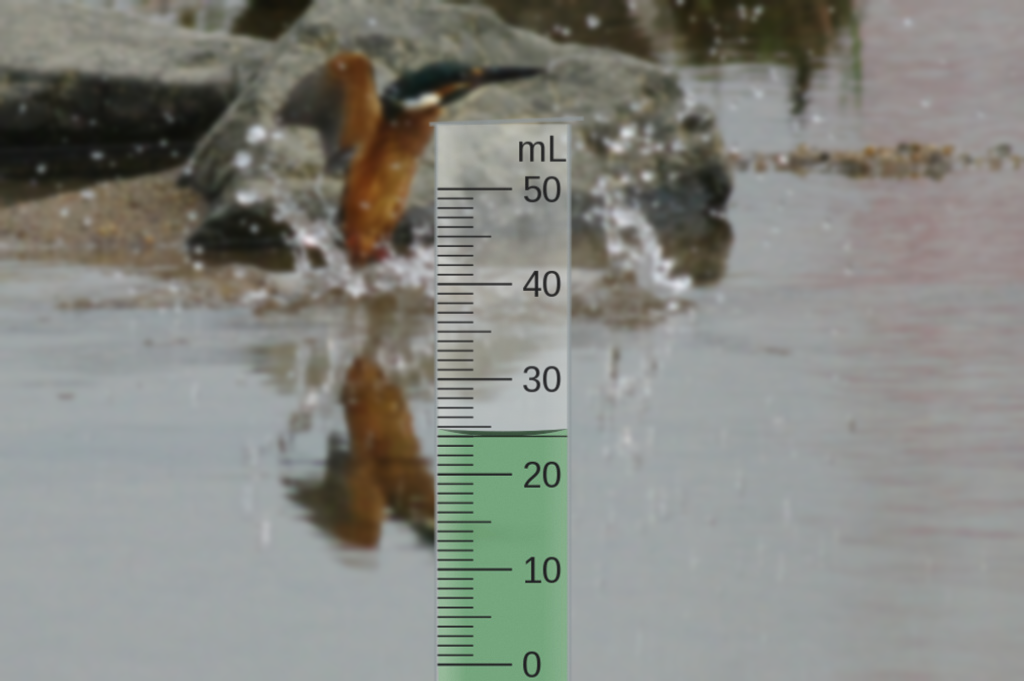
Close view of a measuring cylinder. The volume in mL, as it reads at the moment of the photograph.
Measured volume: 24 mL
